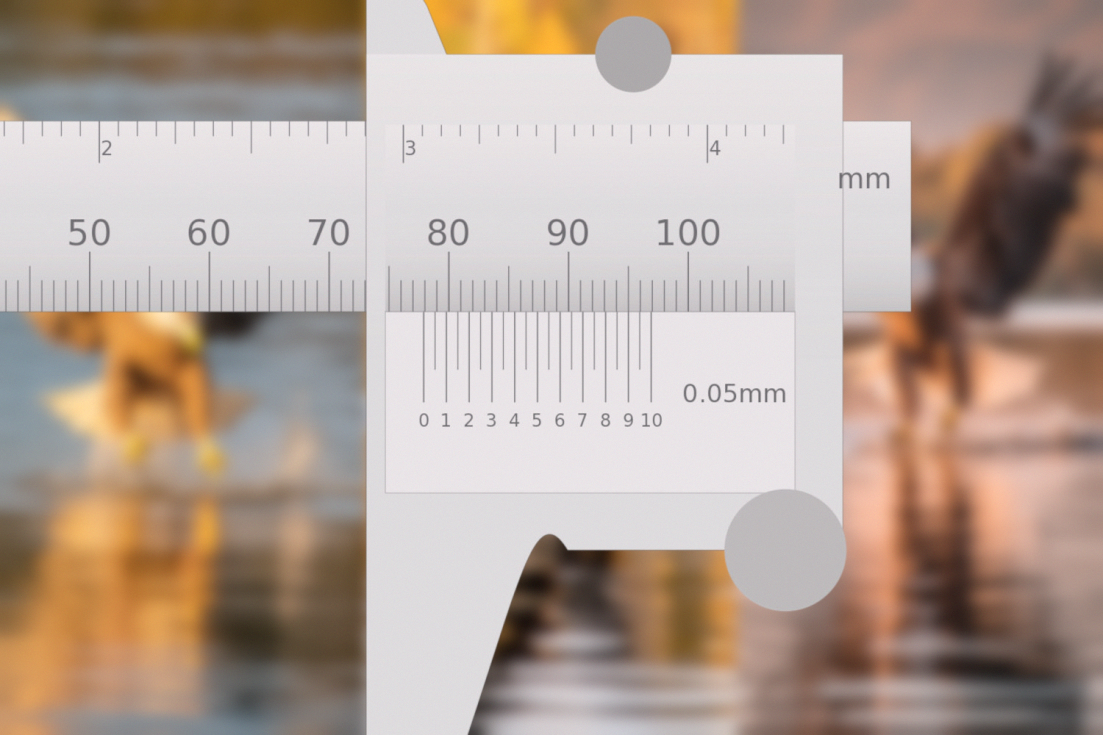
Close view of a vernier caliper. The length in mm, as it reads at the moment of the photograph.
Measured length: 77.9 mm
